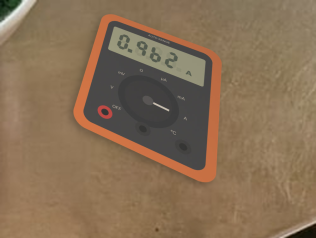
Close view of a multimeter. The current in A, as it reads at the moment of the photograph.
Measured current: 0.962 A
